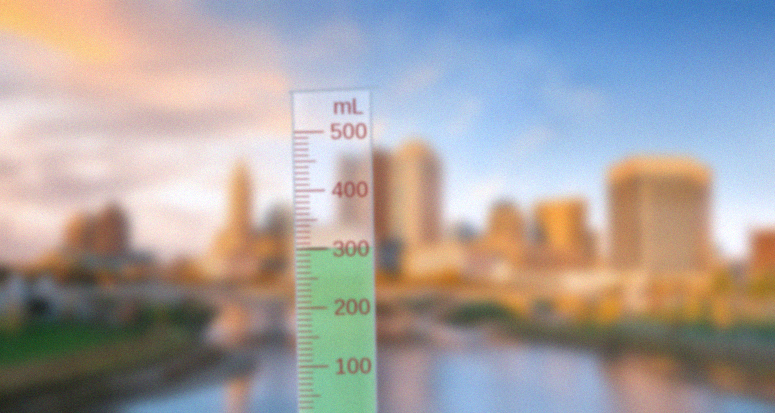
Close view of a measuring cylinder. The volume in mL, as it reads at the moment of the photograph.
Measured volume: 300 mL
